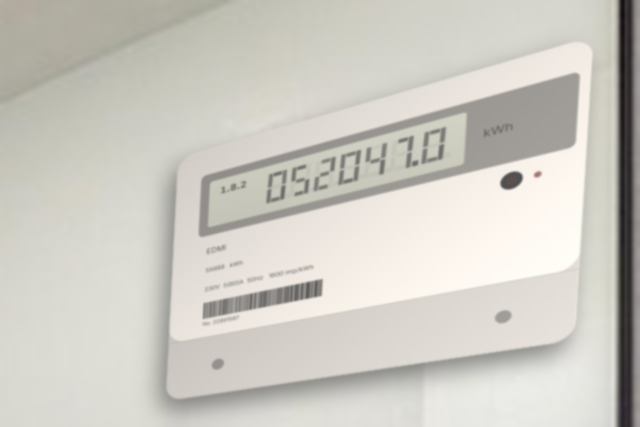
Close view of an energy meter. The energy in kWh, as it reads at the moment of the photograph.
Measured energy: 52047.0 kWh
